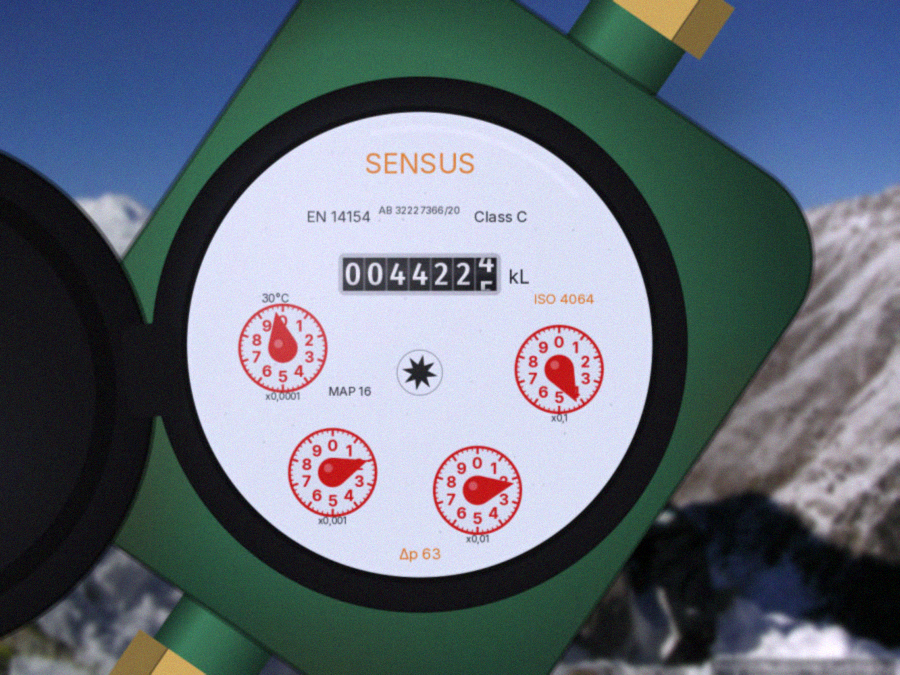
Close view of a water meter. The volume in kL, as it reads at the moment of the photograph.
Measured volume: 44224.4219 kL
